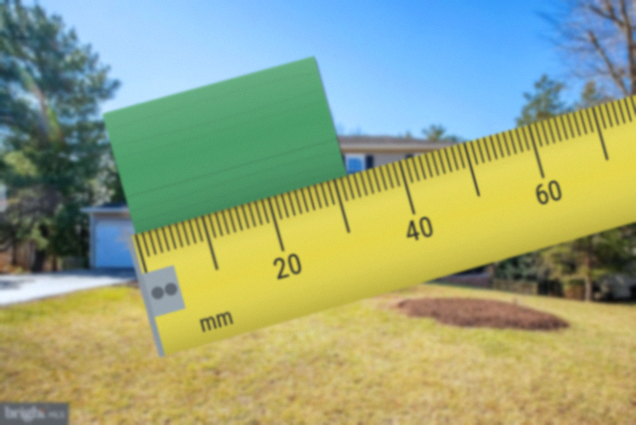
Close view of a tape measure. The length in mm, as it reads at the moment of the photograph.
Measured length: 32 mm
